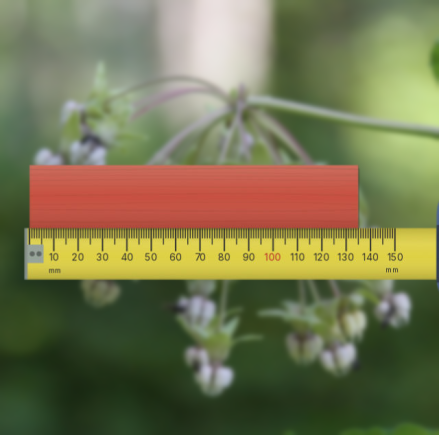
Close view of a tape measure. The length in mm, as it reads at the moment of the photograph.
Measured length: 135 mm
